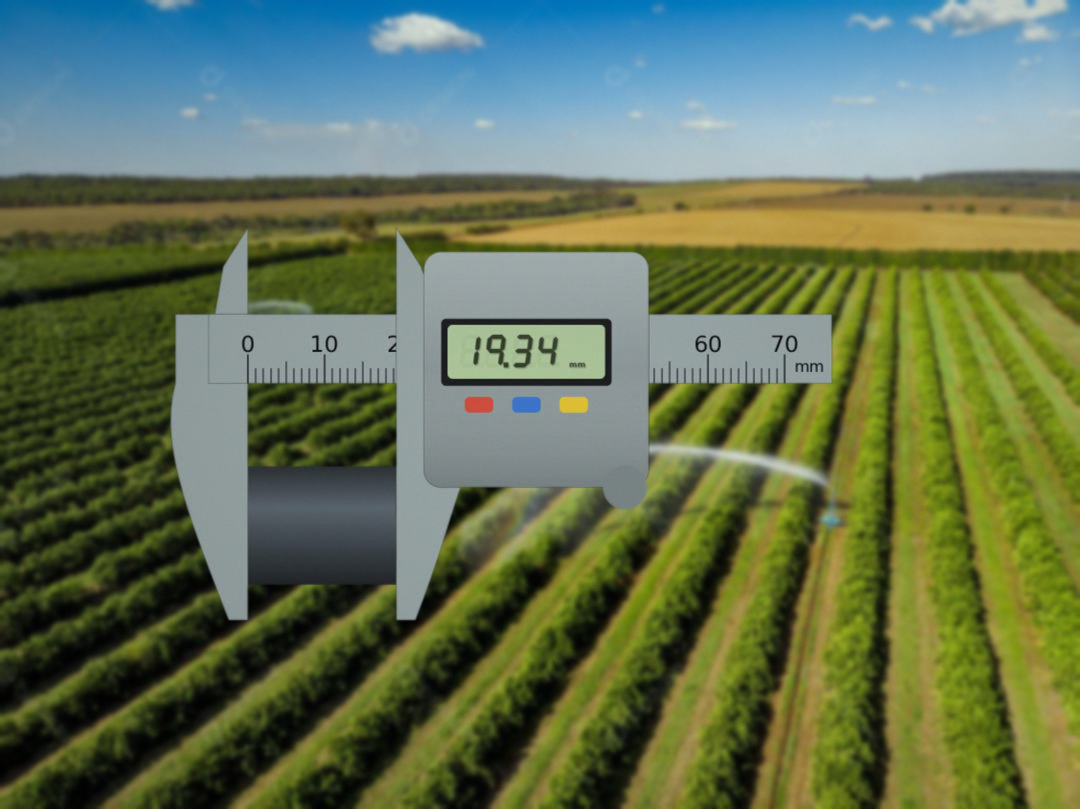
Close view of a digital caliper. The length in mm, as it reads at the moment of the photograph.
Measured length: 19.34 mm
